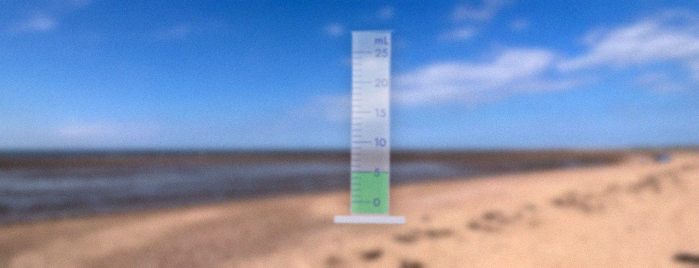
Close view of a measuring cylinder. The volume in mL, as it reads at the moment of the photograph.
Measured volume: 5 mL
